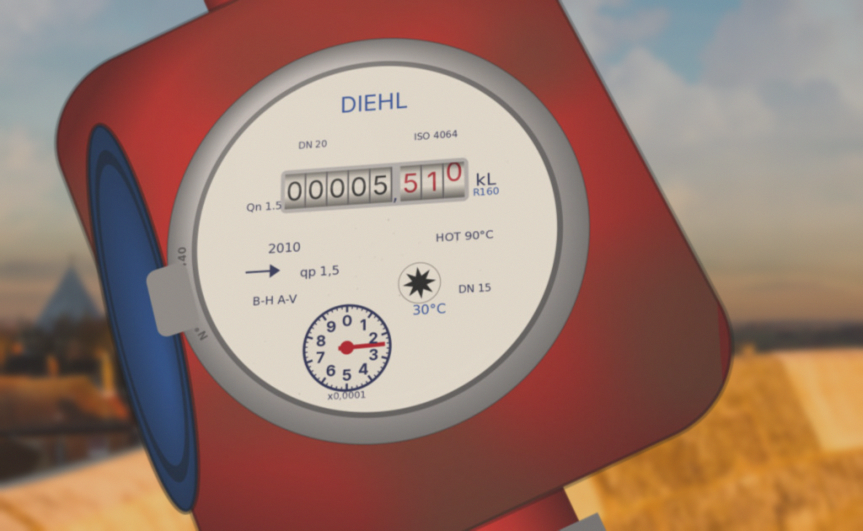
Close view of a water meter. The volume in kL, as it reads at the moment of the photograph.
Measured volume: 5.5102 kL
